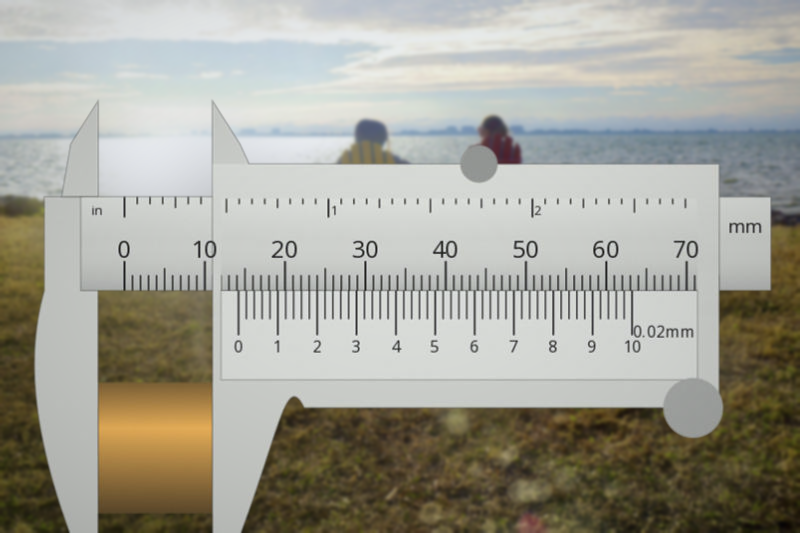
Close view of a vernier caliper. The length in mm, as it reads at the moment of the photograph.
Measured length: 14.2 mm
